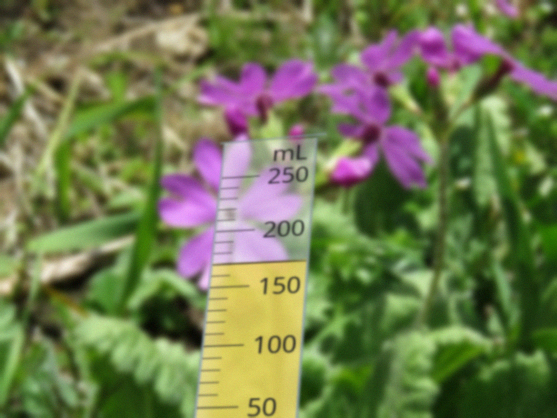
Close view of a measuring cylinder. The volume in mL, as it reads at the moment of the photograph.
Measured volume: 170 mL
